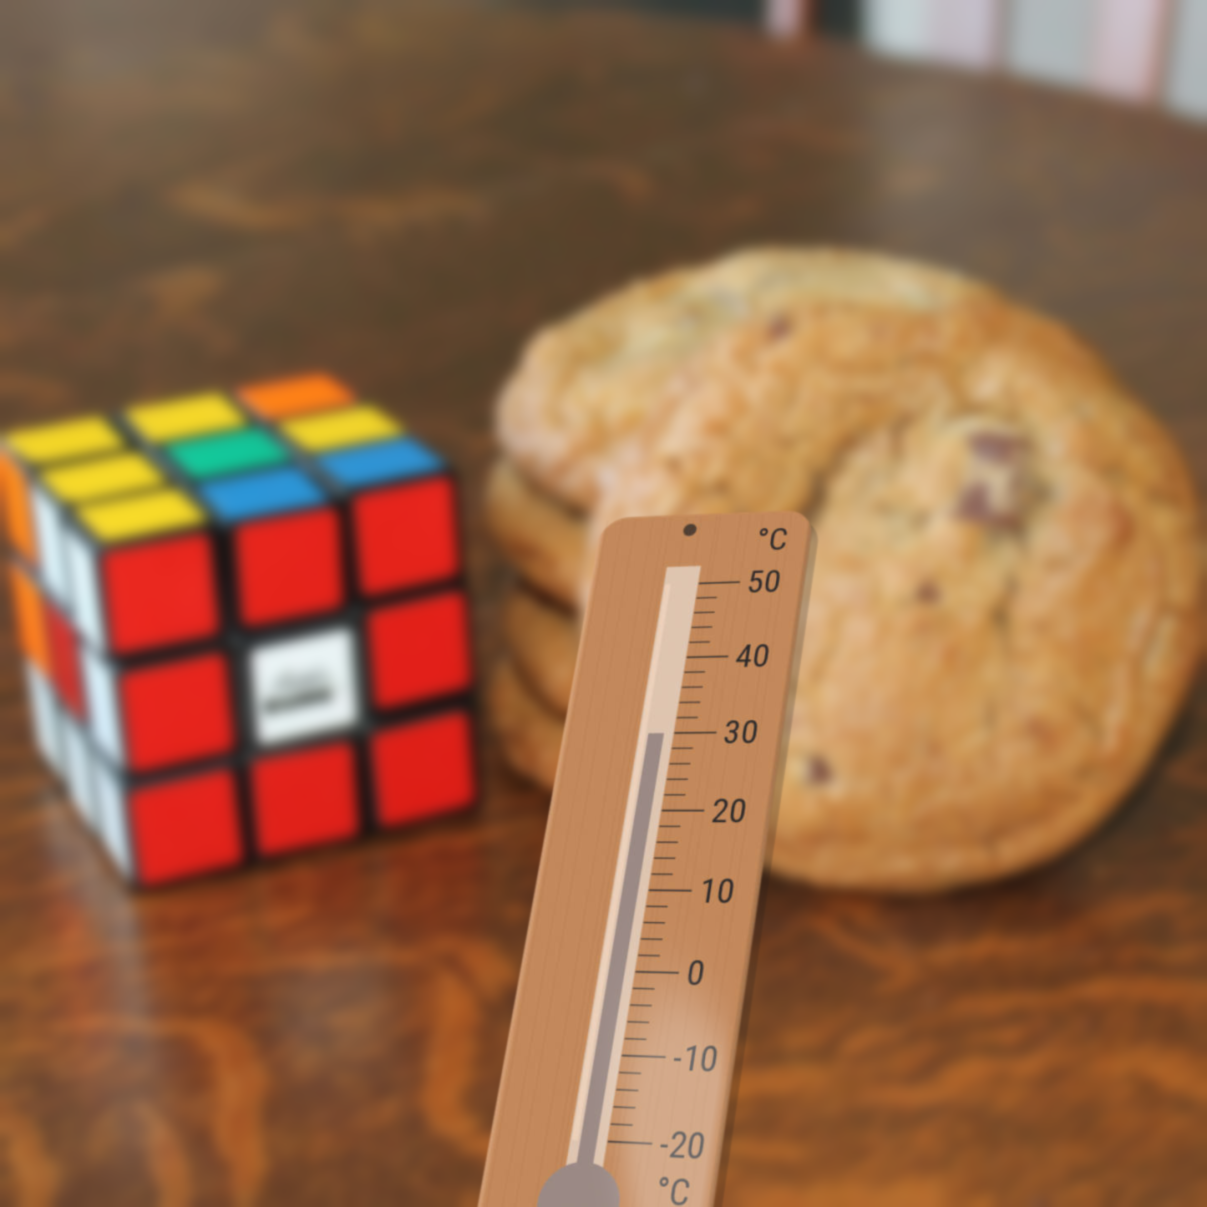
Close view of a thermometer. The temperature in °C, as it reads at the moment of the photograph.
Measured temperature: 30 °C
